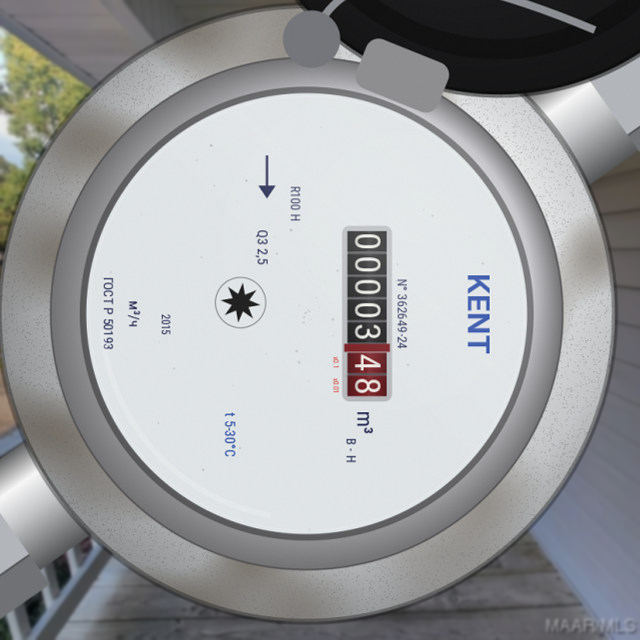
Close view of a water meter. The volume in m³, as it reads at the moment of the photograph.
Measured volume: 3.48 m³
